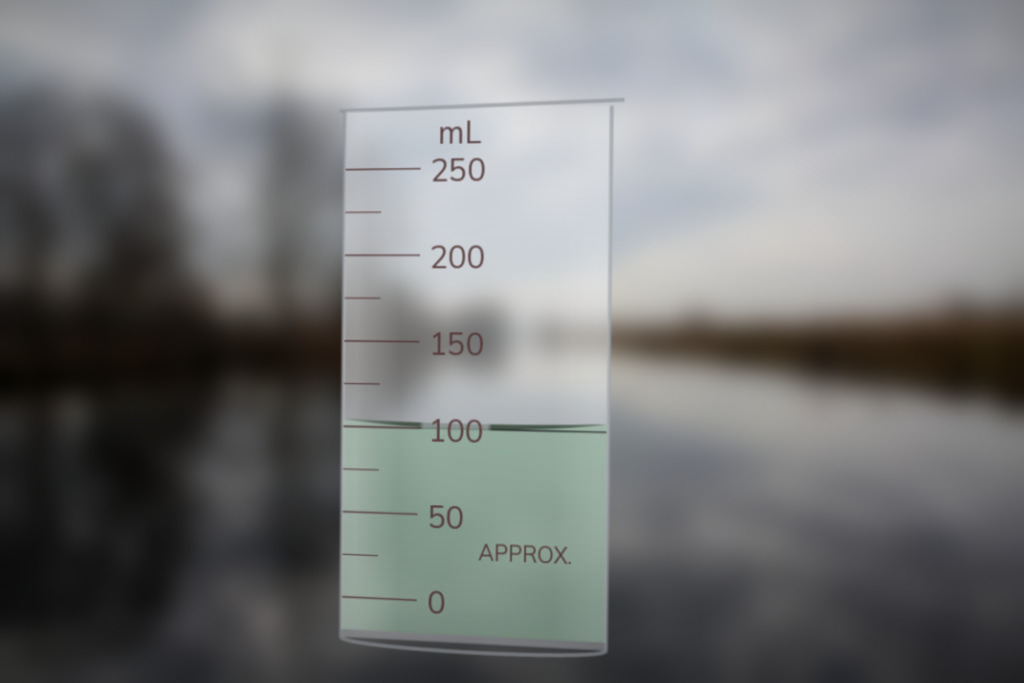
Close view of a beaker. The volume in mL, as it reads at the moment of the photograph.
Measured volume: 100 mL
